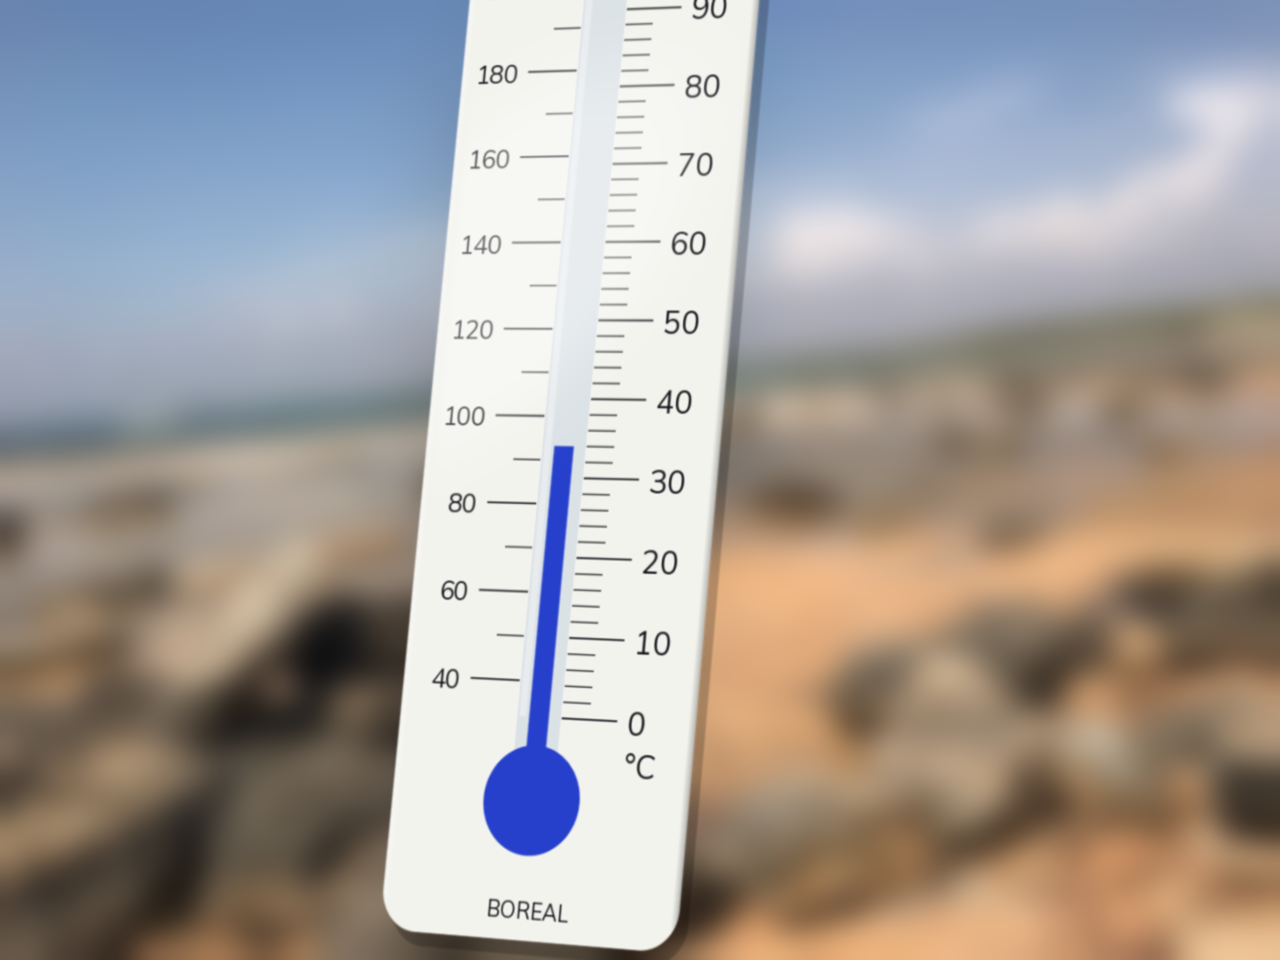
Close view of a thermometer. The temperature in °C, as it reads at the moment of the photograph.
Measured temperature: 34 °C
